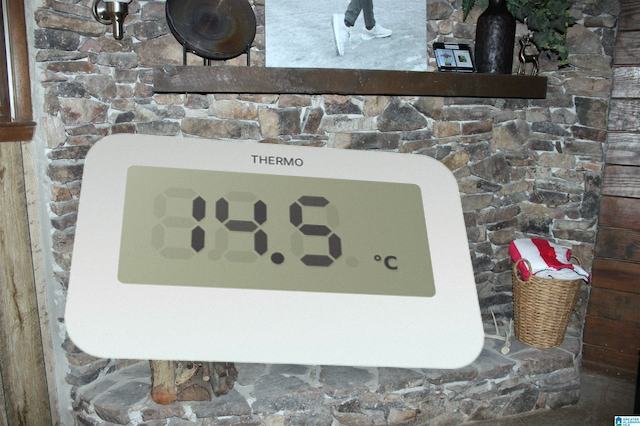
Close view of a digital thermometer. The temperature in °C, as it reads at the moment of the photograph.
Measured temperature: 14.5 °C
